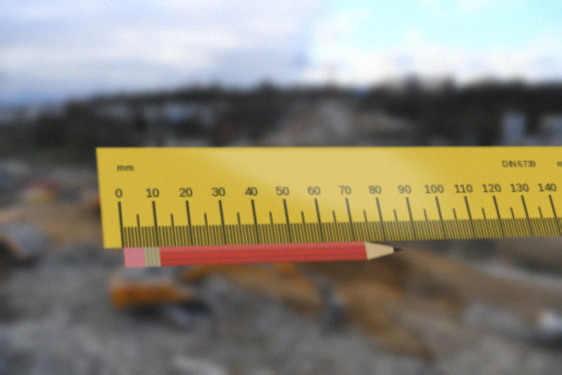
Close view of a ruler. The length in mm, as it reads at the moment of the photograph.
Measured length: 85 mm
